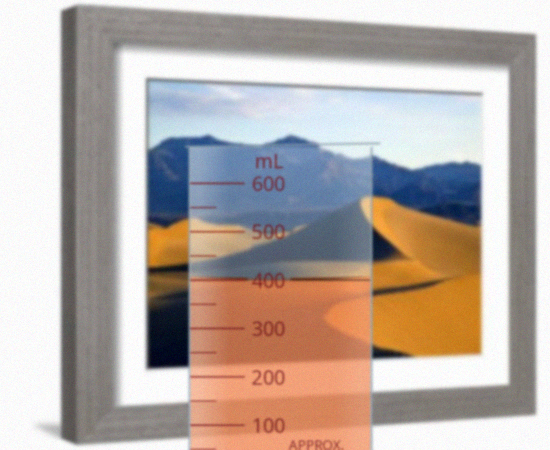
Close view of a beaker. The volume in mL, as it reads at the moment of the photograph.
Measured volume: 400 mL
